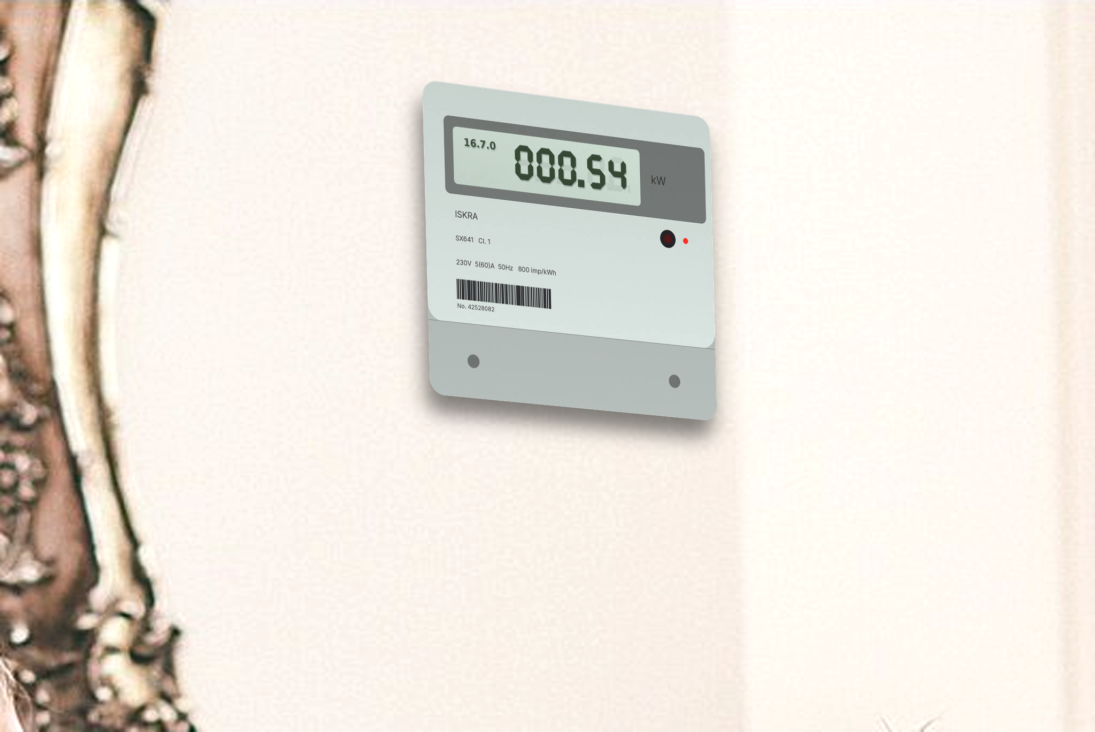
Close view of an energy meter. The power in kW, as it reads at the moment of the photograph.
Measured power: 0.54 kW
